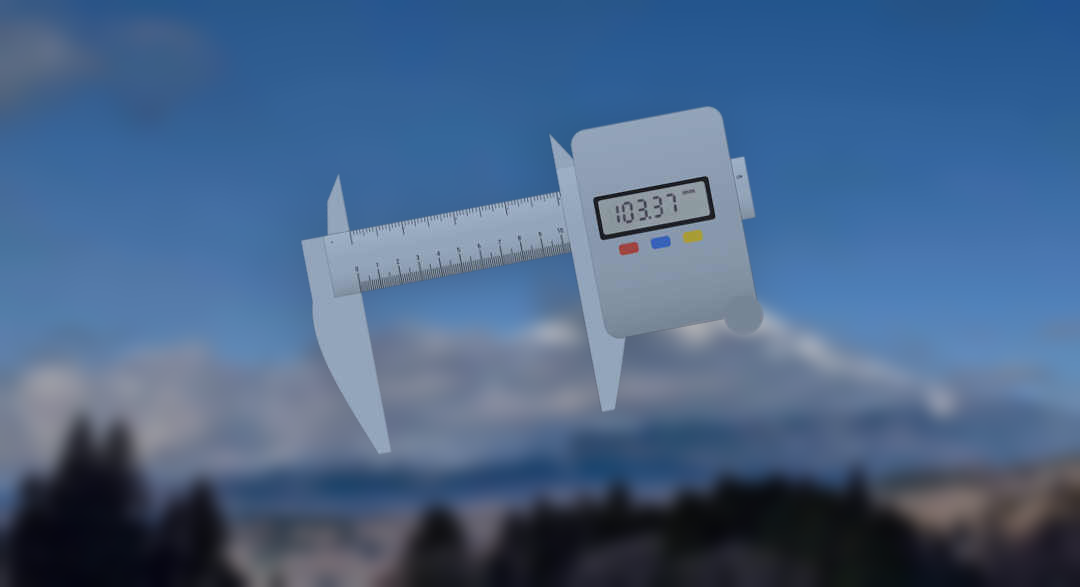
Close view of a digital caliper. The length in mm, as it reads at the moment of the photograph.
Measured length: 103.37 mm
